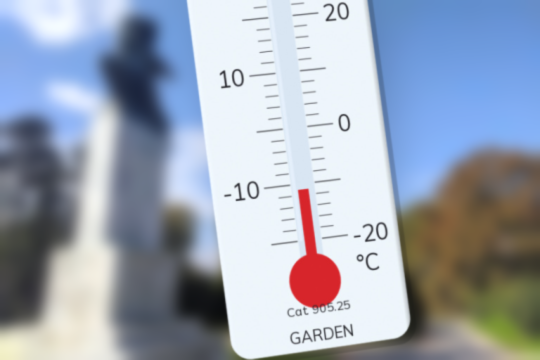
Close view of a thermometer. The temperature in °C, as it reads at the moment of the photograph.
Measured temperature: -11 °C
